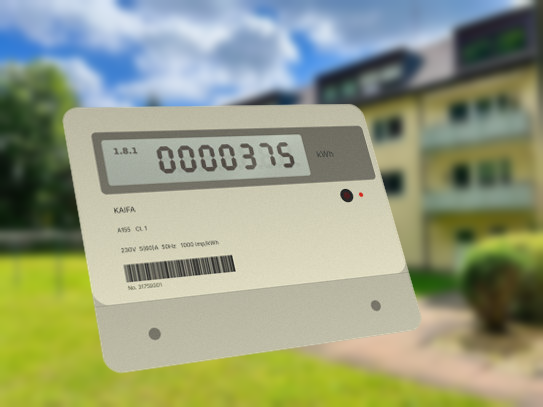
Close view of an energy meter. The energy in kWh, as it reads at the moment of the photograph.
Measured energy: 375 kWh
